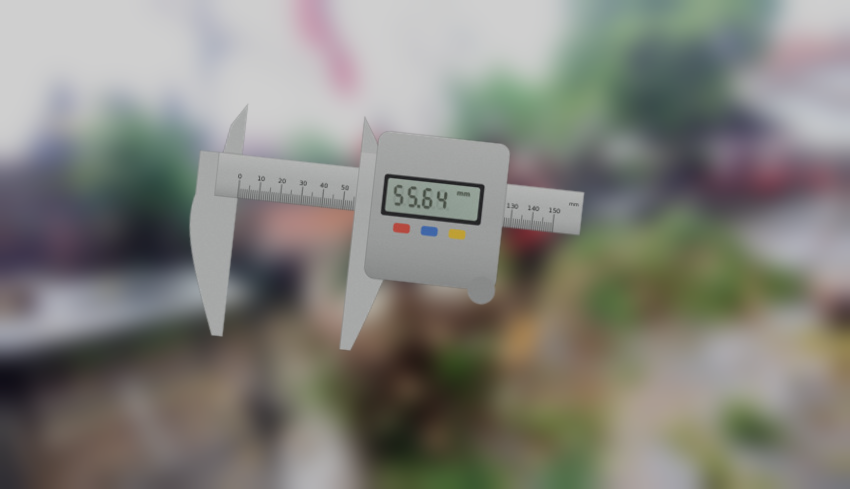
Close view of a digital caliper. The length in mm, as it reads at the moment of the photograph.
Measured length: 55.64 mm
